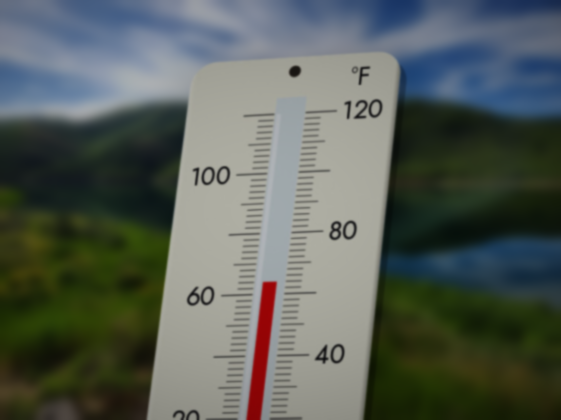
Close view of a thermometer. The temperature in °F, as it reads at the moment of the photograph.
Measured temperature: 64 °F
